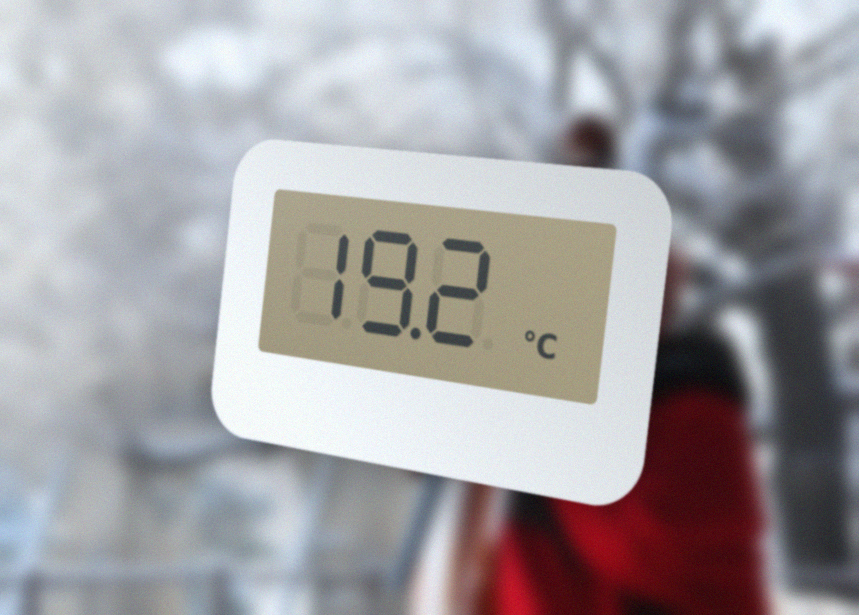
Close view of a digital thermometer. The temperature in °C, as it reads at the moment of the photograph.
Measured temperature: 19.2 °C
